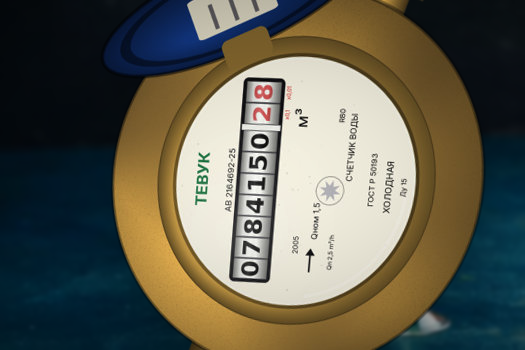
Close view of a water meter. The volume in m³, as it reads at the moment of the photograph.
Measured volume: 784150.28 m³
